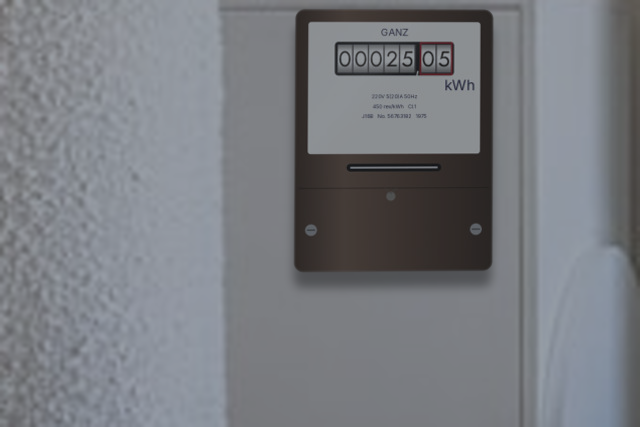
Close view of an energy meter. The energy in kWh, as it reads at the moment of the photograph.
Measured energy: 25.05 kWh
